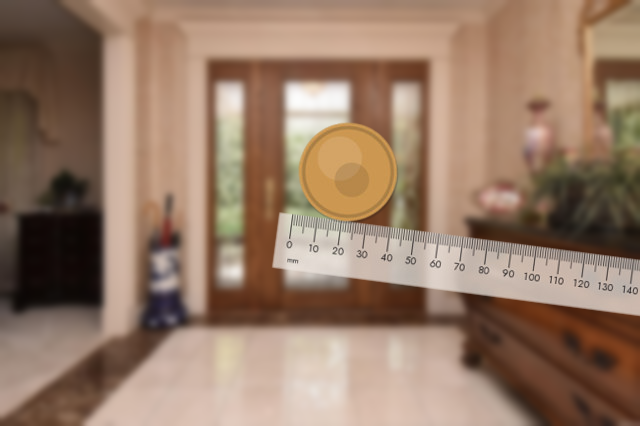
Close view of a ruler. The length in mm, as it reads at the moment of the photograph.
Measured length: 40 mm
